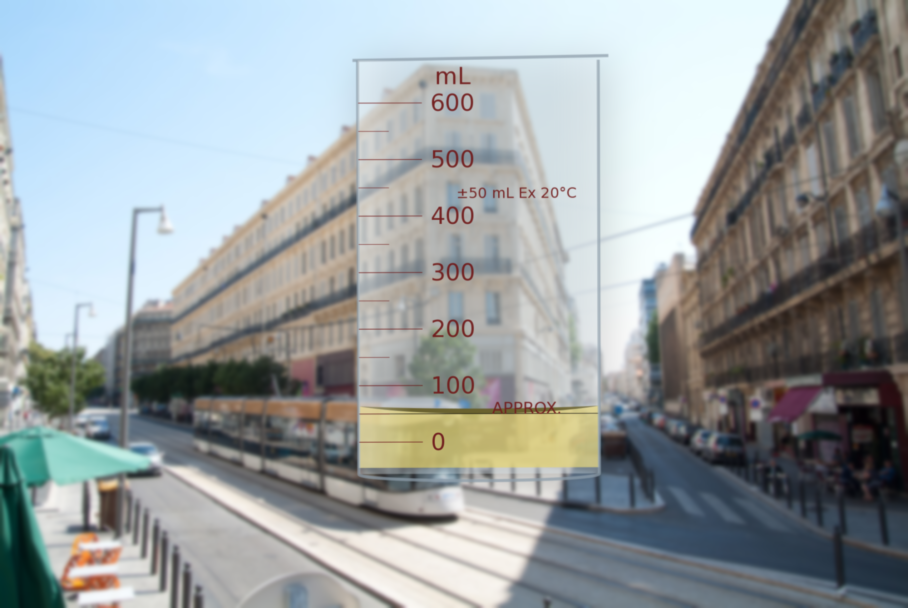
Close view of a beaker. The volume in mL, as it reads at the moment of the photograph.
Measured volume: 50 mL
